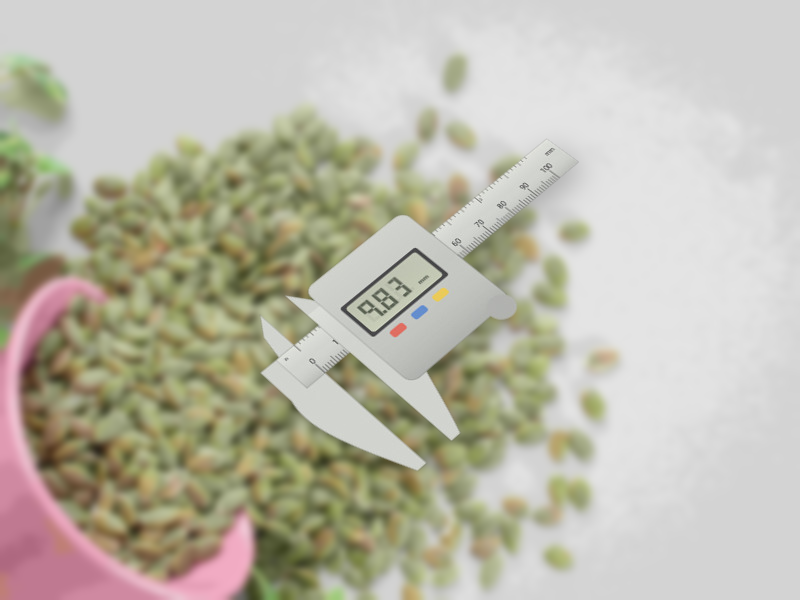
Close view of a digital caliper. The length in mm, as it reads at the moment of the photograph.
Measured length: 9.83 mm
